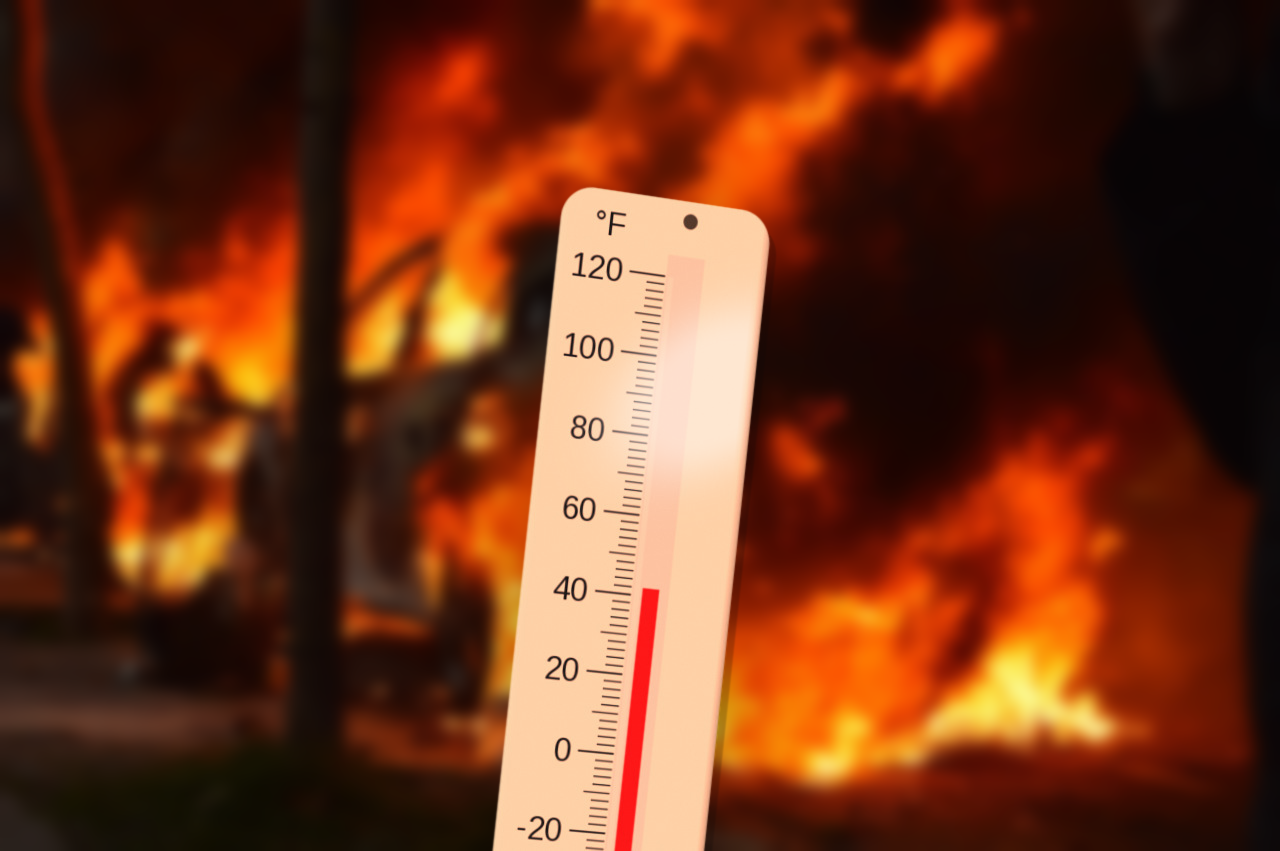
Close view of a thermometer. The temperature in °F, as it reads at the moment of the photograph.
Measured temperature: 42 °F
